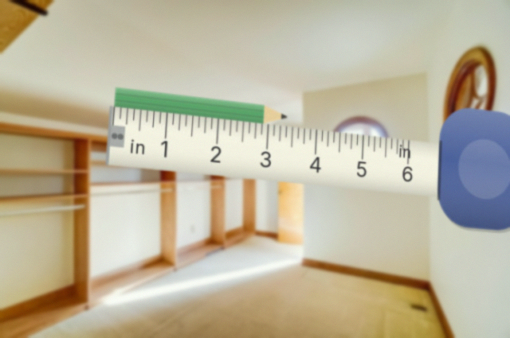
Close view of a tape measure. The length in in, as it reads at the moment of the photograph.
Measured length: 3.375 in
